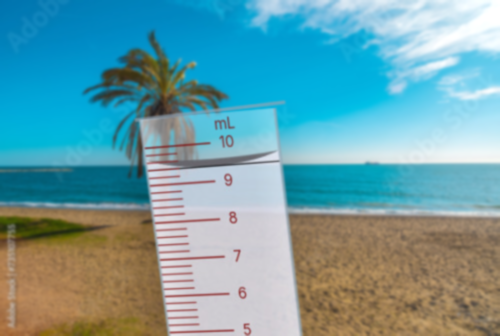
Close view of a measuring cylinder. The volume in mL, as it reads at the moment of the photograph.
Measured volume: 9.4 mL
